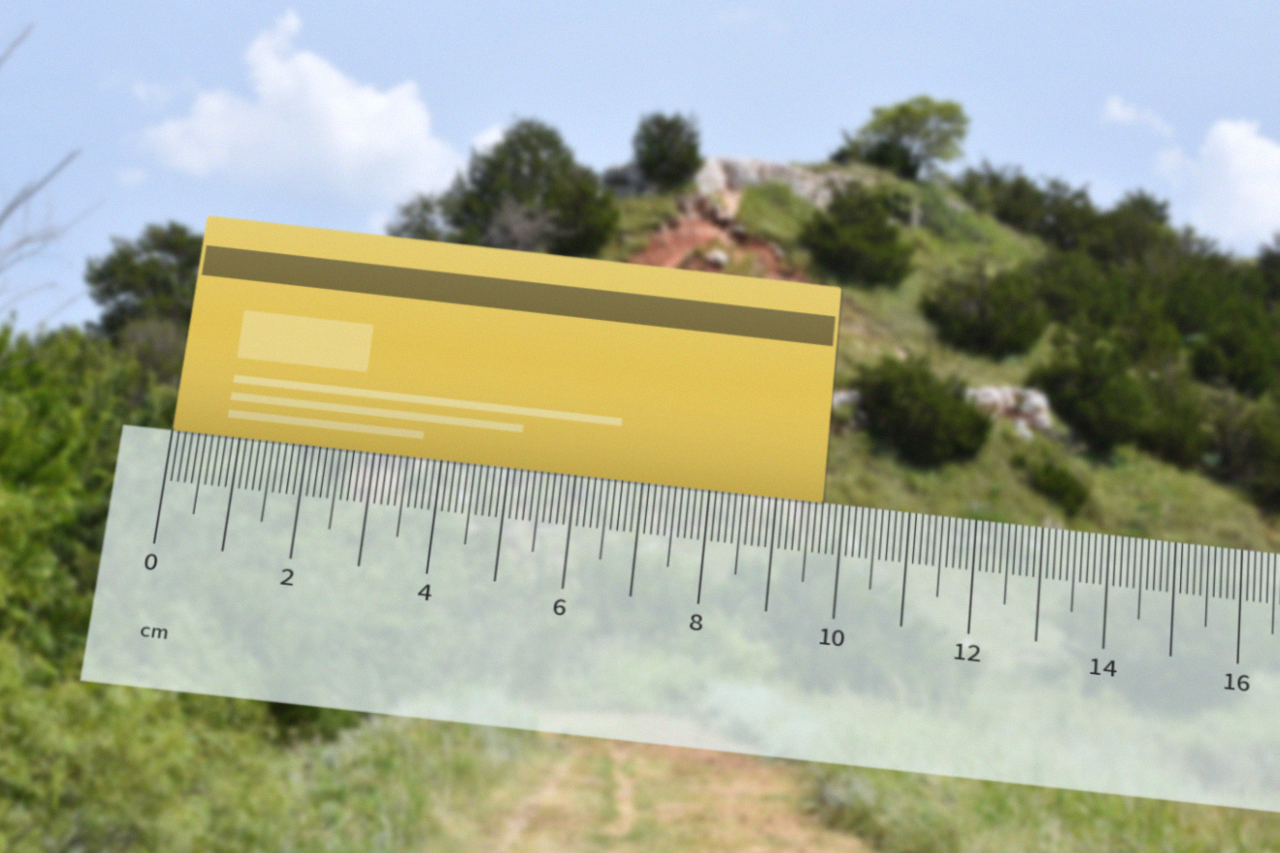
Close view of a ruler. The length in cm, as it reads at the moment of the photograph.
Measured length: 9.7 cm
